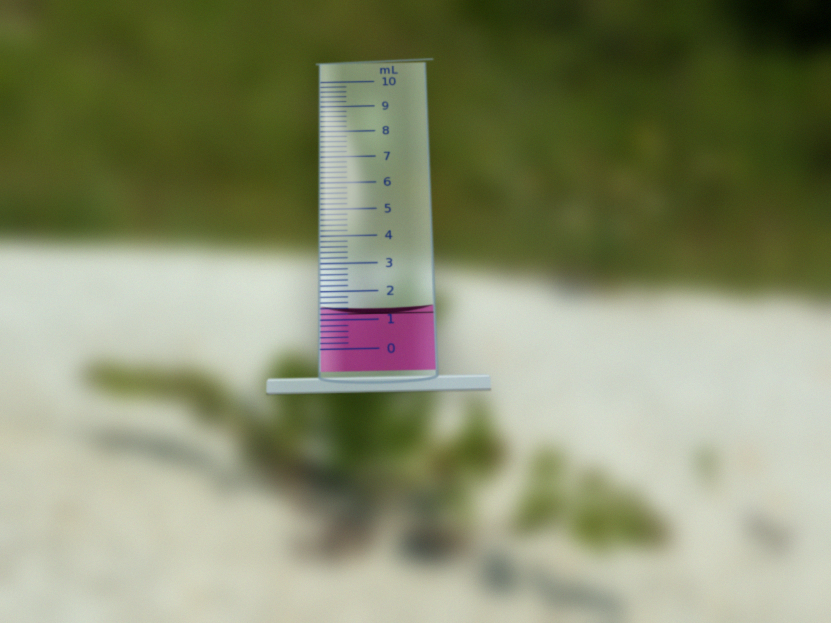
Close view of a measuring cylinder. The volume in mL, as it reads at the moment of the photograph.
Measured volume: 1.2 mL
